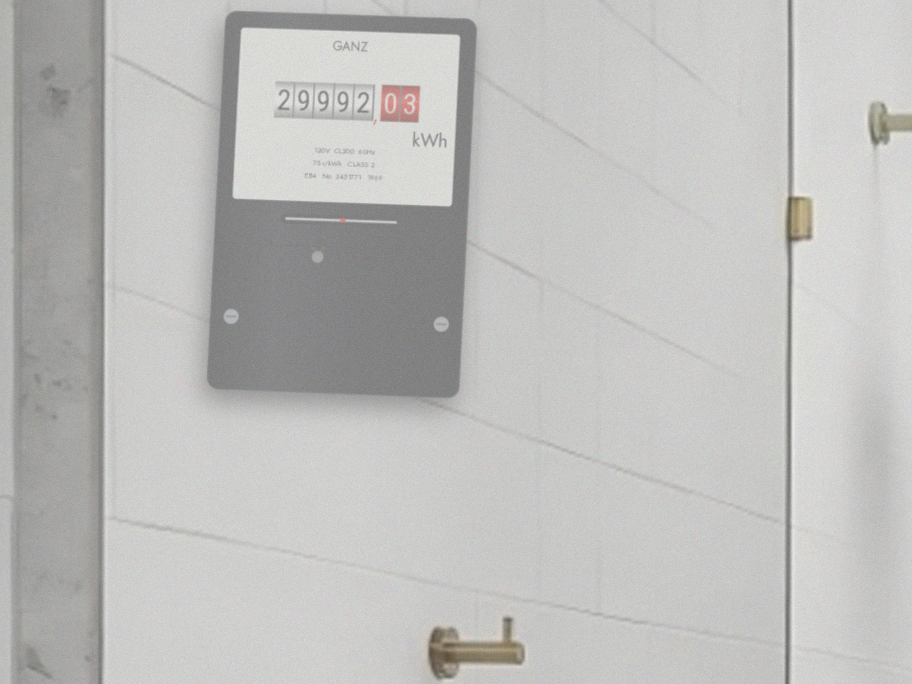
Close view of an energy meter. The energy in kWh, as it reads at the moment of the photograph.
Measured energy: 29992.03 kWh
